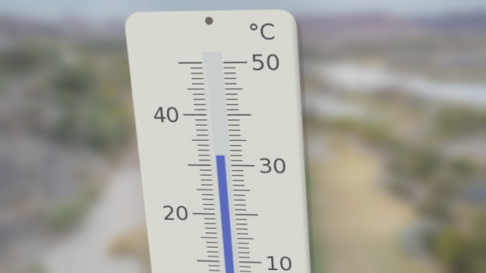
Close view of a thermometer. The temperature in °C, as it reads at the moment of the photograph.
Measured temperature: 32 °C
